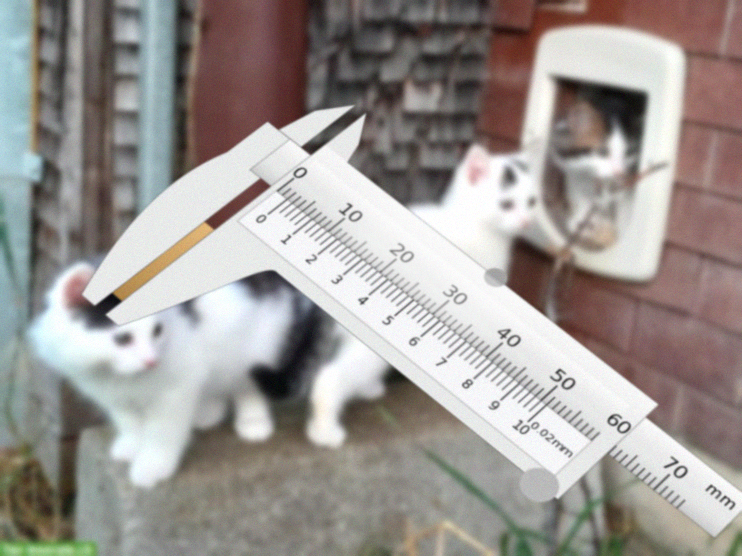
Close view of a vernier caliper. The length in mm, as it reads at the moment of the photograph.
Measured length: 2.0 mm
